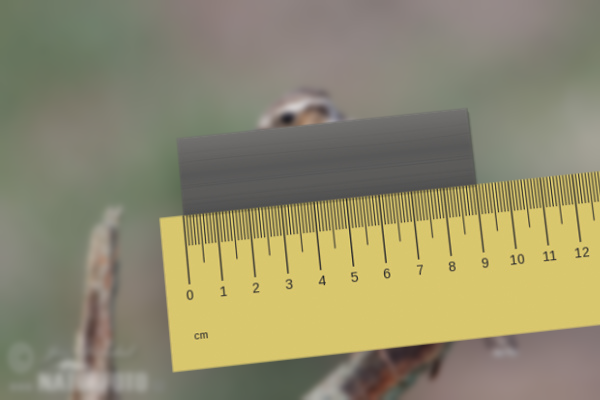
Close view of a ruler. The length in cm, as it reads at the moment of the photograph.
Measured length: 9 cm
